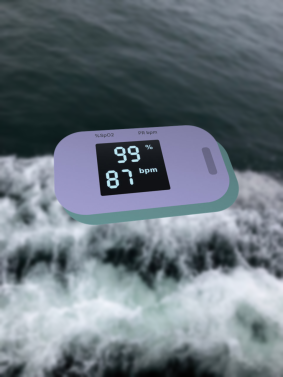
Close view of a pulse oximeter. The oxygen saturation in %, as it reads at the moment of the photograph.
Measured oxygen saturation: 99 %
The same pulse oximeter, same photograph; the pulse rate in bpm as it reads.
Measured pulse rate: 87 bpm
